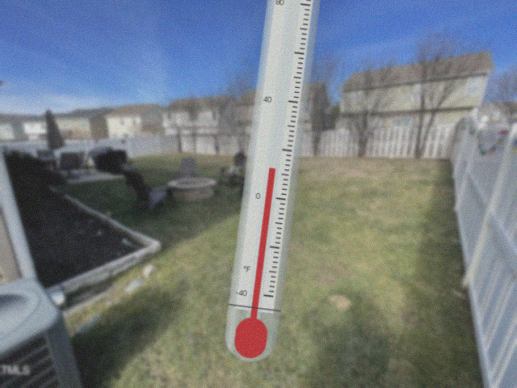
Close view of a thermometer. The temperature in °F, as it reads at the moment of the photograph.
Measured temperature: 12 °F
